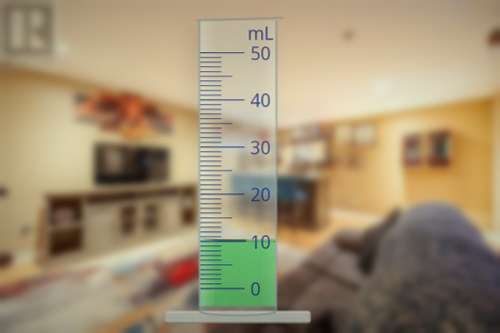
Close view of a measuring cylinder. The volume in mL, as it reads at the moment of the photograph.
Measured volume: 10 mL
